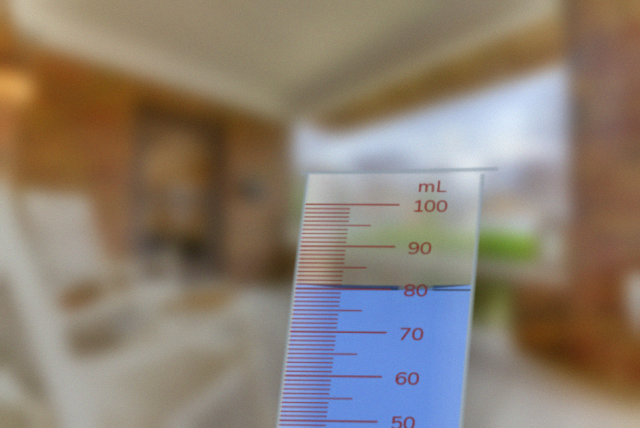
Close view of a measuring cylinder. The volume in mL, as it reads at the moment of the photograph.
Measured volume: 80 mL
